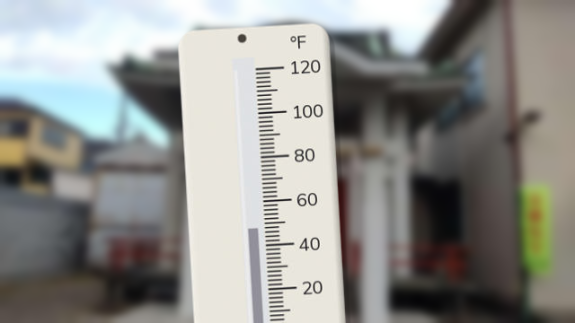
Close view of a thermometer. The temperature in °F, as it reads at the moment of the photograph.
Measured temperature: 48 °F
